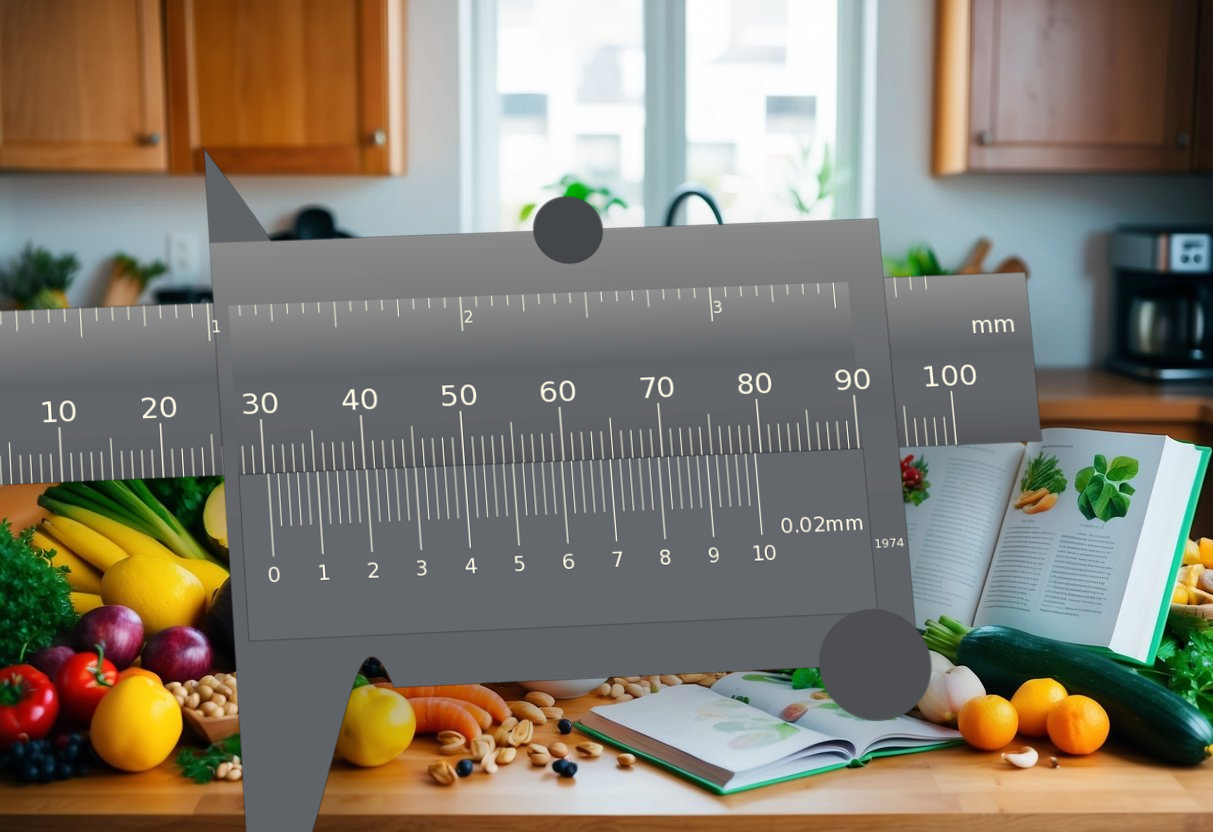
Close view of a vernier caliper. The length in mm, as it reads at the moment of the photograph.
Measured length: 30.4 mm
